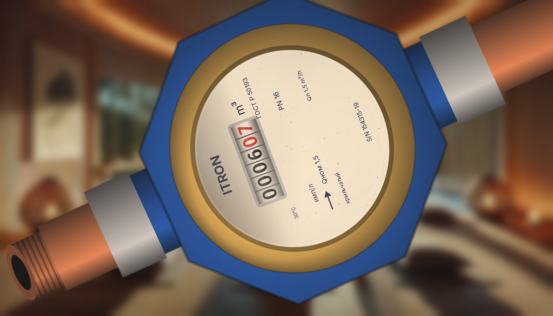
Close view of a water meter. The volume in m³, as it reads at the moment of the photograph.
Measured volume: 6.07 m³
